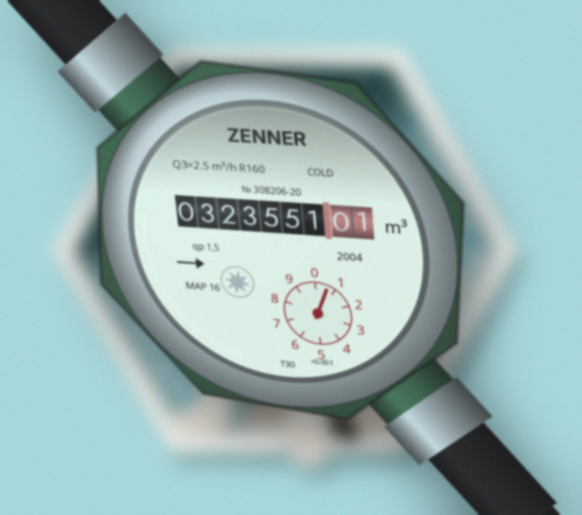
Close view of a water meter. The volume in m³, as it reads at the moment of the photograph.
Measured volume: 323551.010 m³
